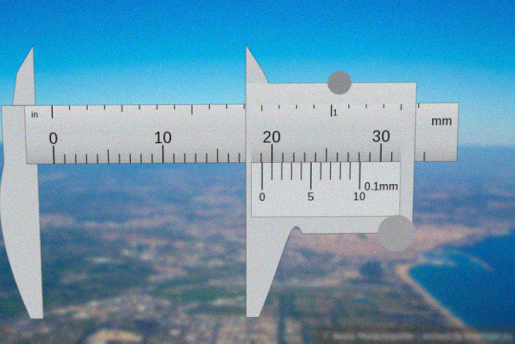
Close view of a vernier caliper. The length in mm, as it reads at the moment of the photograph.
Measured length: 19.1 mm
